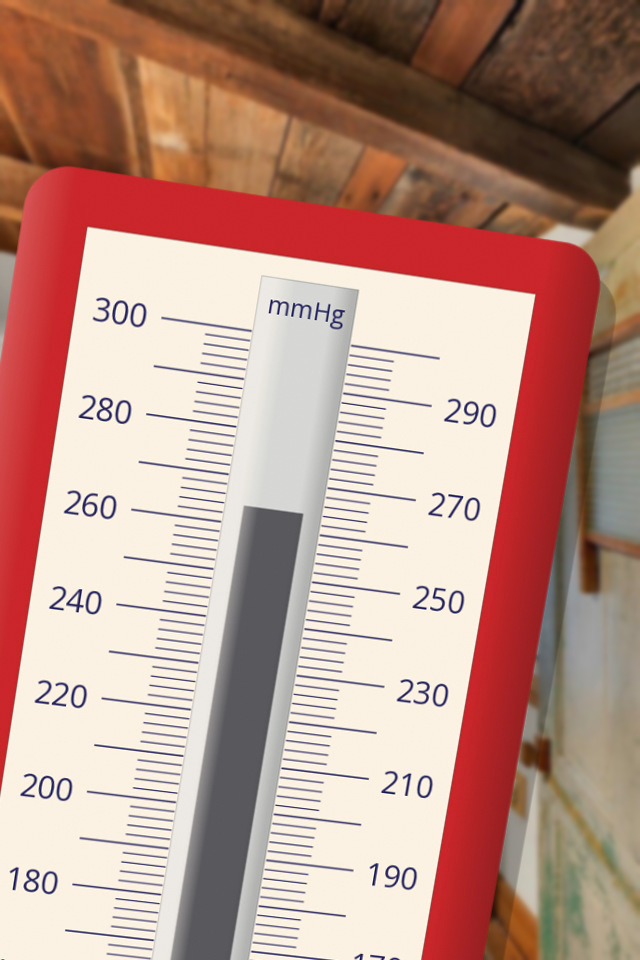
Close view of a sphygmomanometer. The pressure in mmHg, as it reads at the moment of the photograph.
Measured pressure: 264 mmHg
